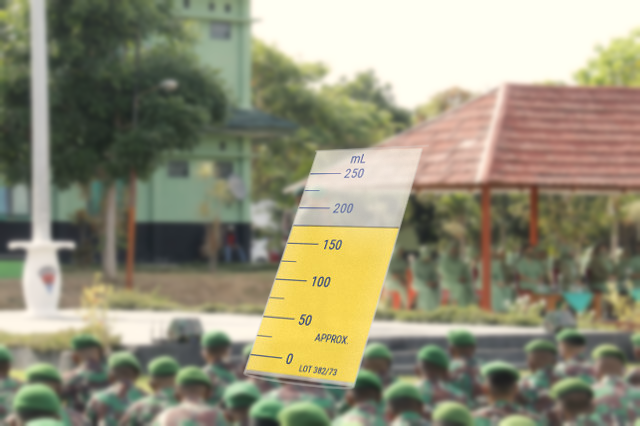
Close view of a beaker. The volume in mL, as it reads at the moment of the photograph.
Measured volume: 175 mL
